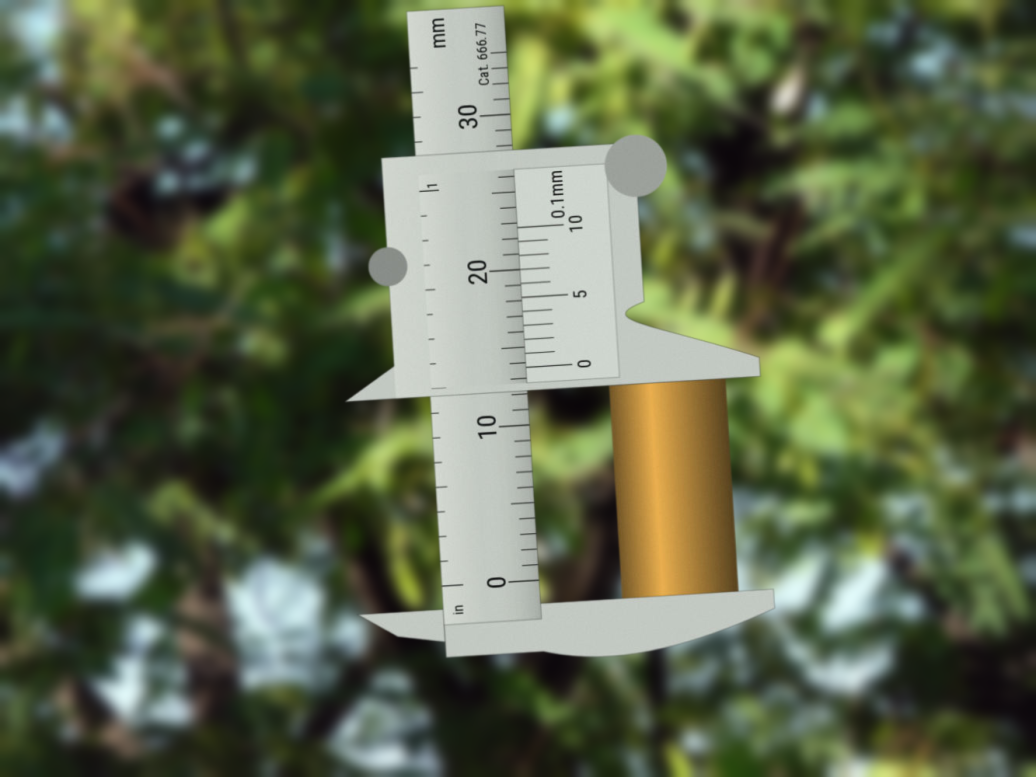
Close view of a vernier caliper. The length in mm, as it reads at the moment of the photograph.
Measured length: 13.7 mm
